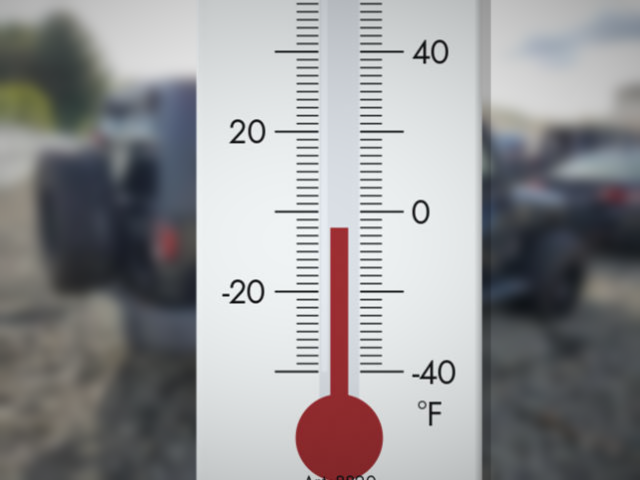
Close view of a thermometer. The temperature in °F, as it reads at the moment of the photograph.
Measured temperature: -4 °F
